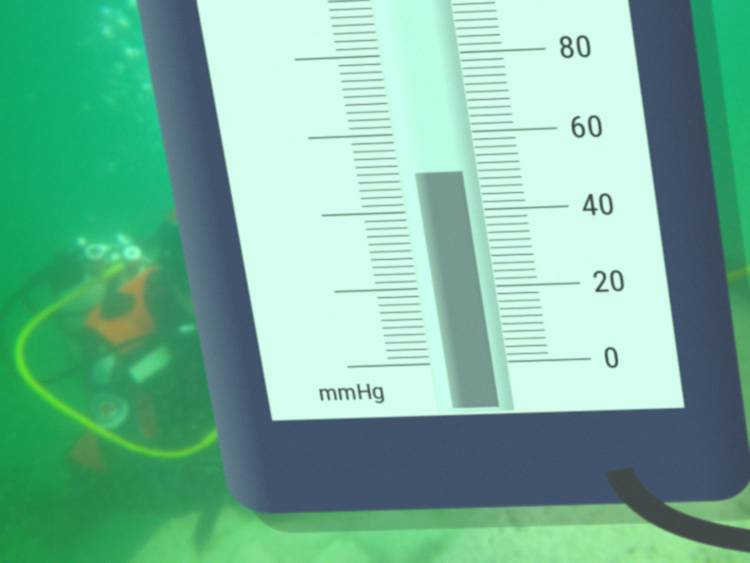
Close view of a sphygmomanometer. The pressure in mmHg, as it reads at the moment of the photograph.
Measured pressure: 50 mmHg
